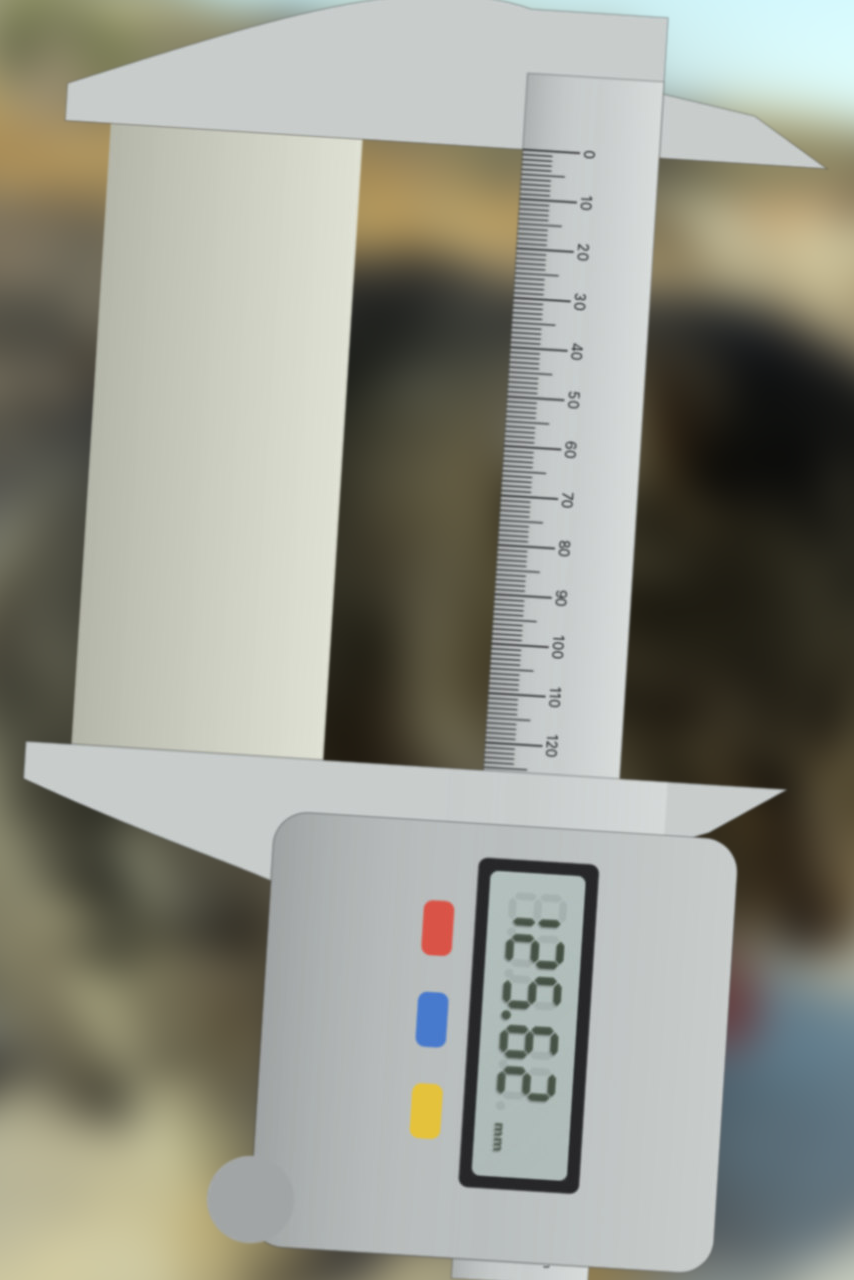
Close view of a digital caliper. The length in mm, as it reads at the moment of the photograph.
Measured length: 125.62 mm
